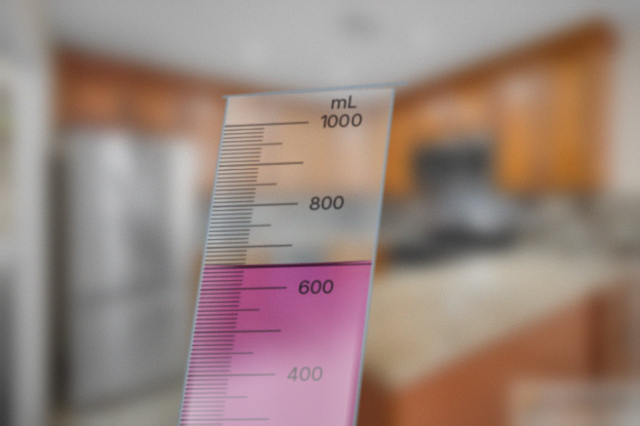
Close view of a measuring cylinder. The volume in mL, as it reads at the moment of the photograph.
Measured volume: 650 mL
